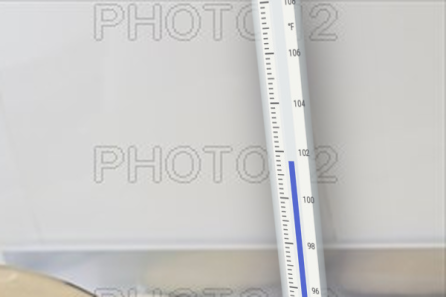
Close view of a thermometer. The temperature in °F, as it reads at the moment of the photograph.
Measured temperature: 101.6 °F
